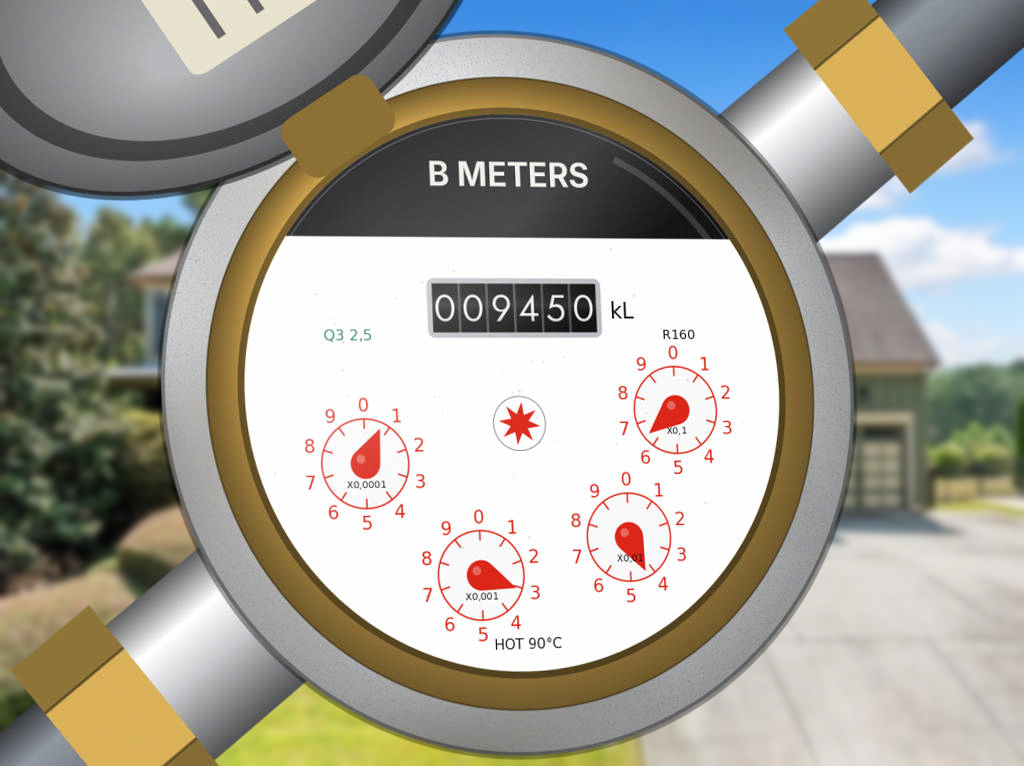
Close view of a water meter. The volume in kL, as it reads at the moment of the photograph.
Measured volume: 9450.6430 kL
